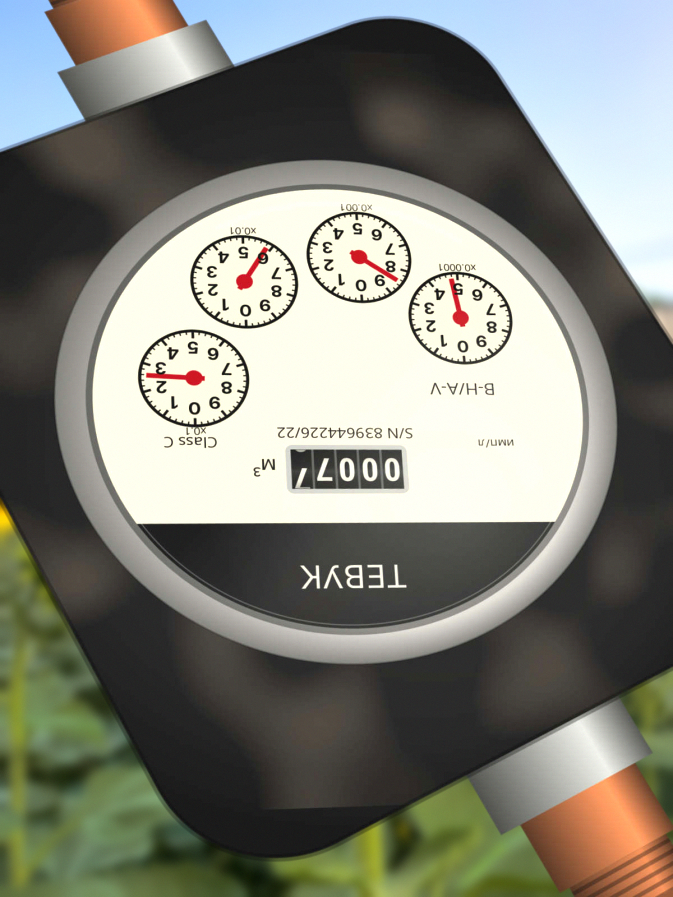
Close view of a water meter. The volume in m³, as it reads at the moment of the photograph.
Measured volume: 77.2584 m³
